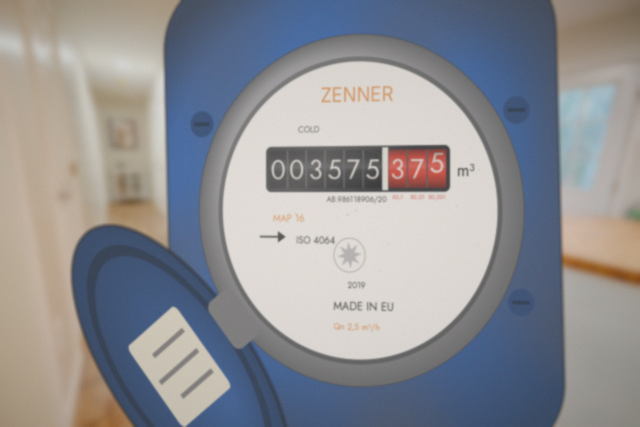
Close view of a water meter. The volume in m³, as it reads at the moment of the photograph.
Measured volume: 3575.375 m³
